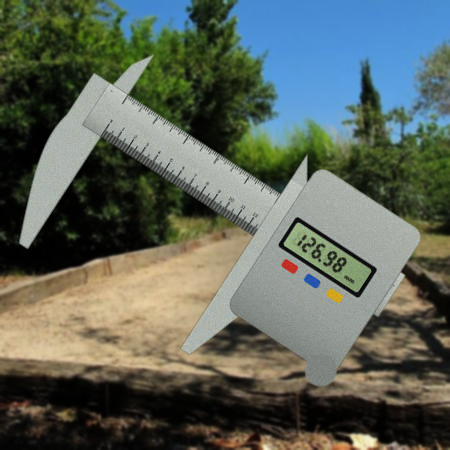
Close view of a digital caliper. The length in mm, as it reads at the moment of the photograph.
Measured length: 126.98 mm
